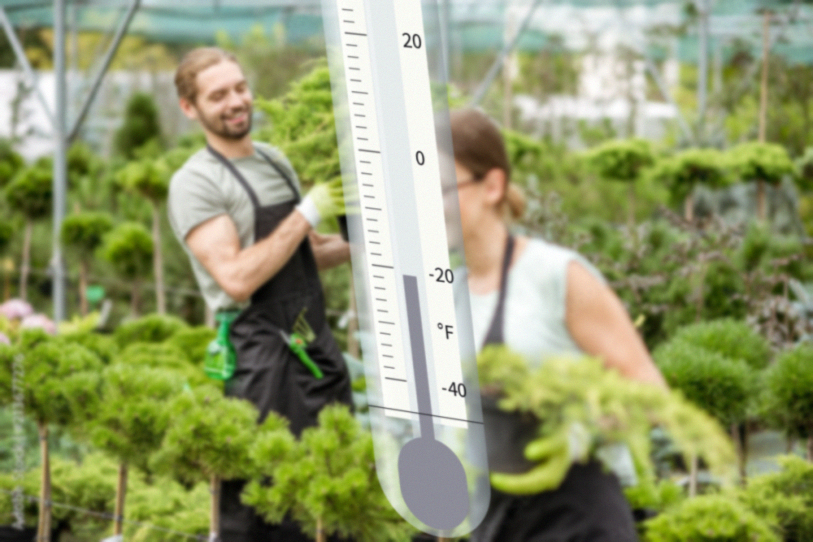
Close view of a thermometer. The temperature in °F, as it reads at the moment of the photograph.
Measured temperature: -21 °F
